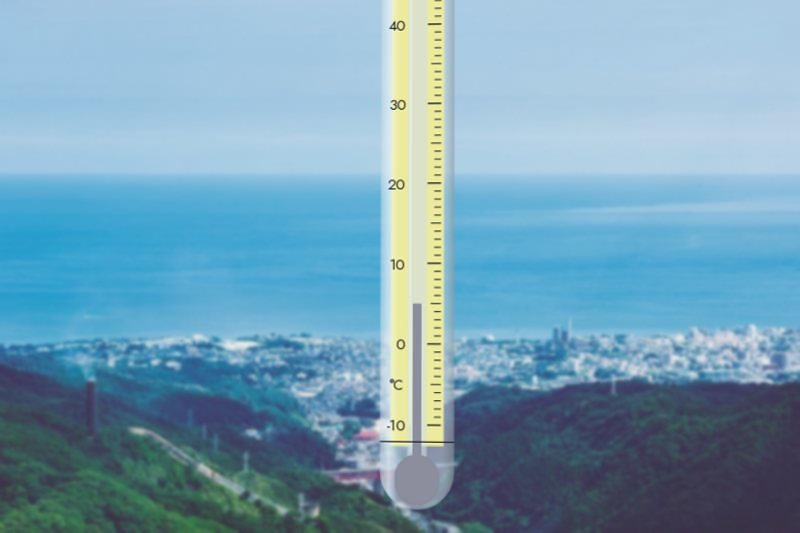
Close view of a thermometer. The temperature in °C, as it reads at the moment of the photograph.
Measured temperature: 5 °C
